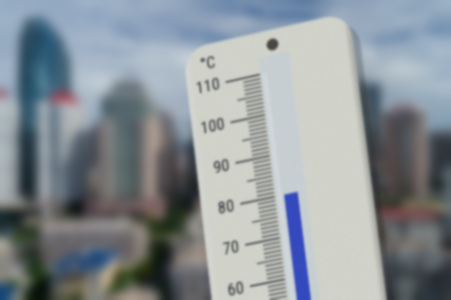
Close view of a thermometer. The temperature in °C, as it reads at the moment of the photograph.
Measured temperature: 80 °C
